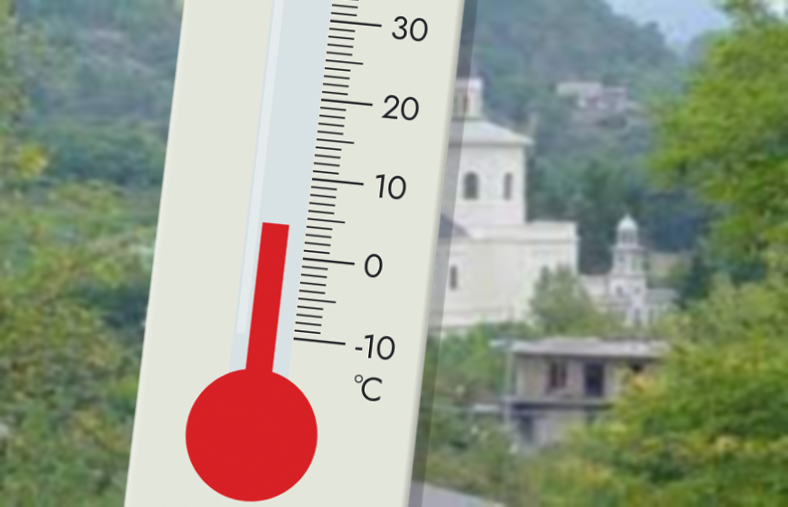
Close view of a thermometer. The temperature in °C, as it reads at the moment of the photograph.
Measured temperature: 4 °C
